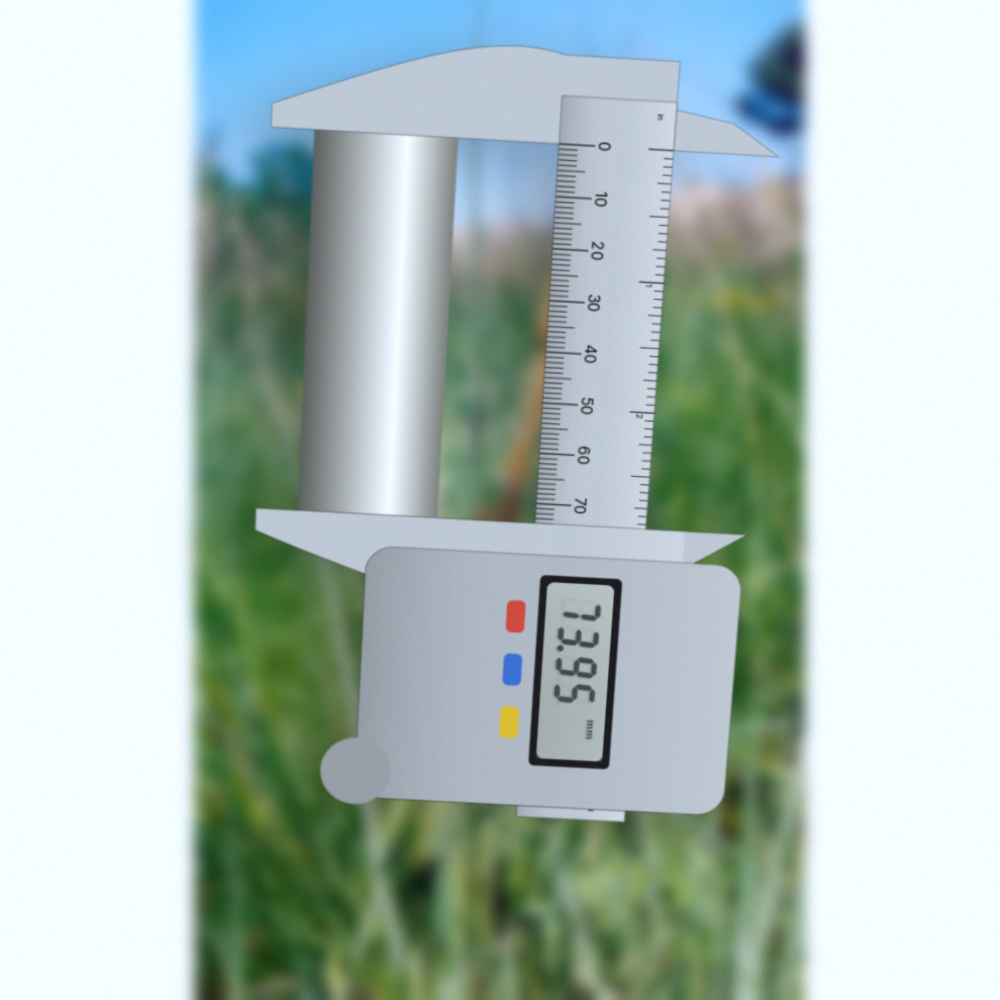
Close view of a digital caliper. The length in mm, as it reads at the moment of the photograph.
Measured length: 73.95 mm
